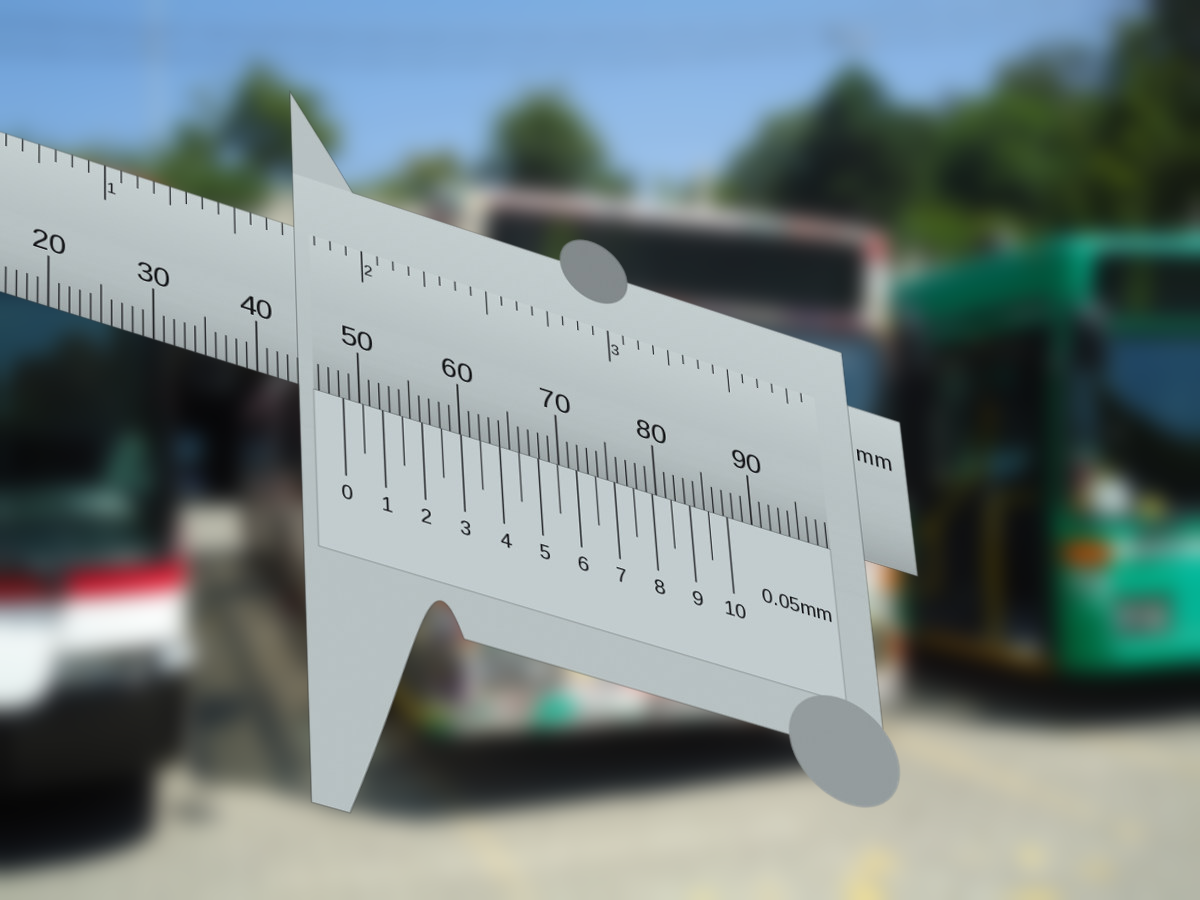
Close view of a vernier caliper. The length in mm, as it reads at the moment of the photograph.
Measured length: 48.4 mm
